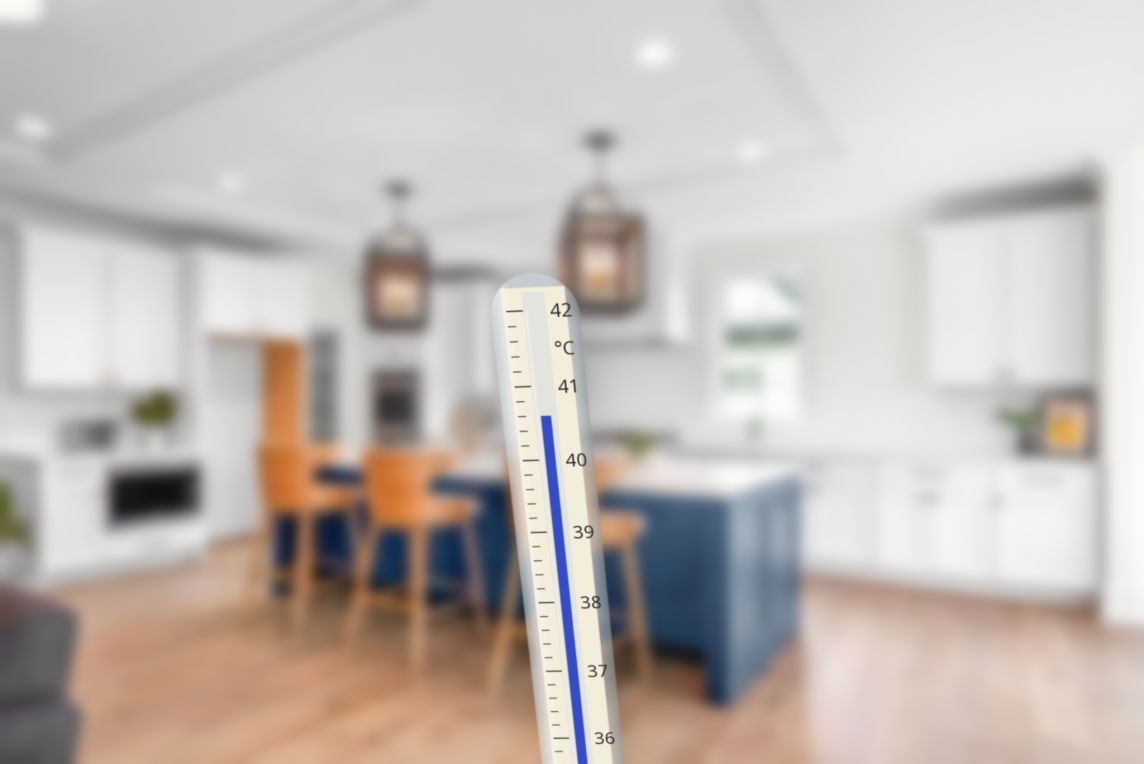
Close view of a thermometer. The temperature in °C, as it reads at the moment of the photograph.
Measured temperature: 40.6 °C
